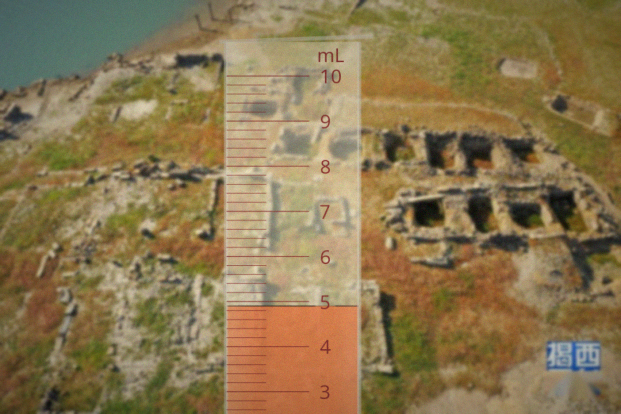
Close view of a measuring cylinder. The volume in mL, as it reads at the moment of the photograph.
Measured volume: 4.9 mL
